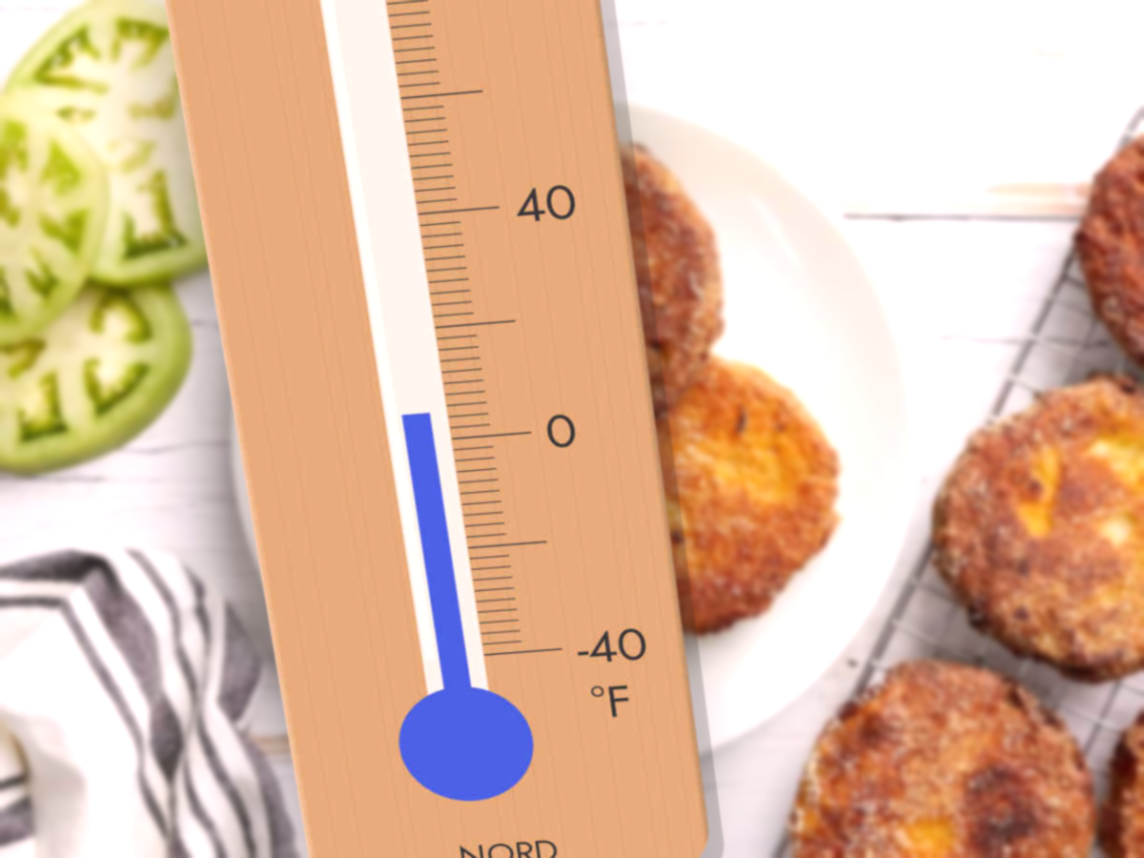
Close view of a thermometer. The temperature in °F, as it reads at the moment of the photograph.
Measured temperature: 5 °F
